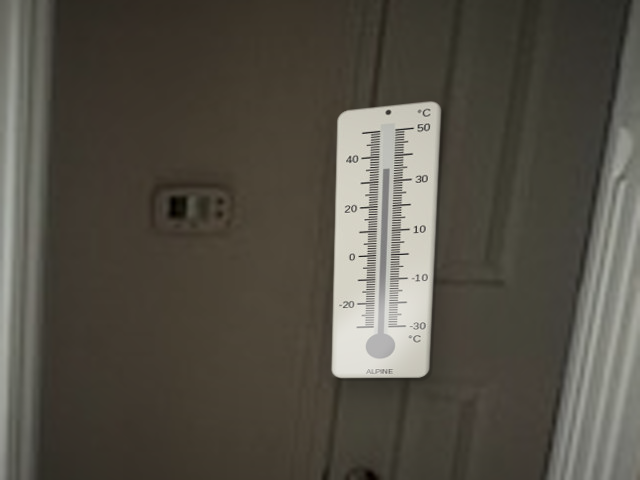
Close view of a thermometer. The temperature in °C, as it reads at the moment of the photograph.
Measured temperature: 35 °C
